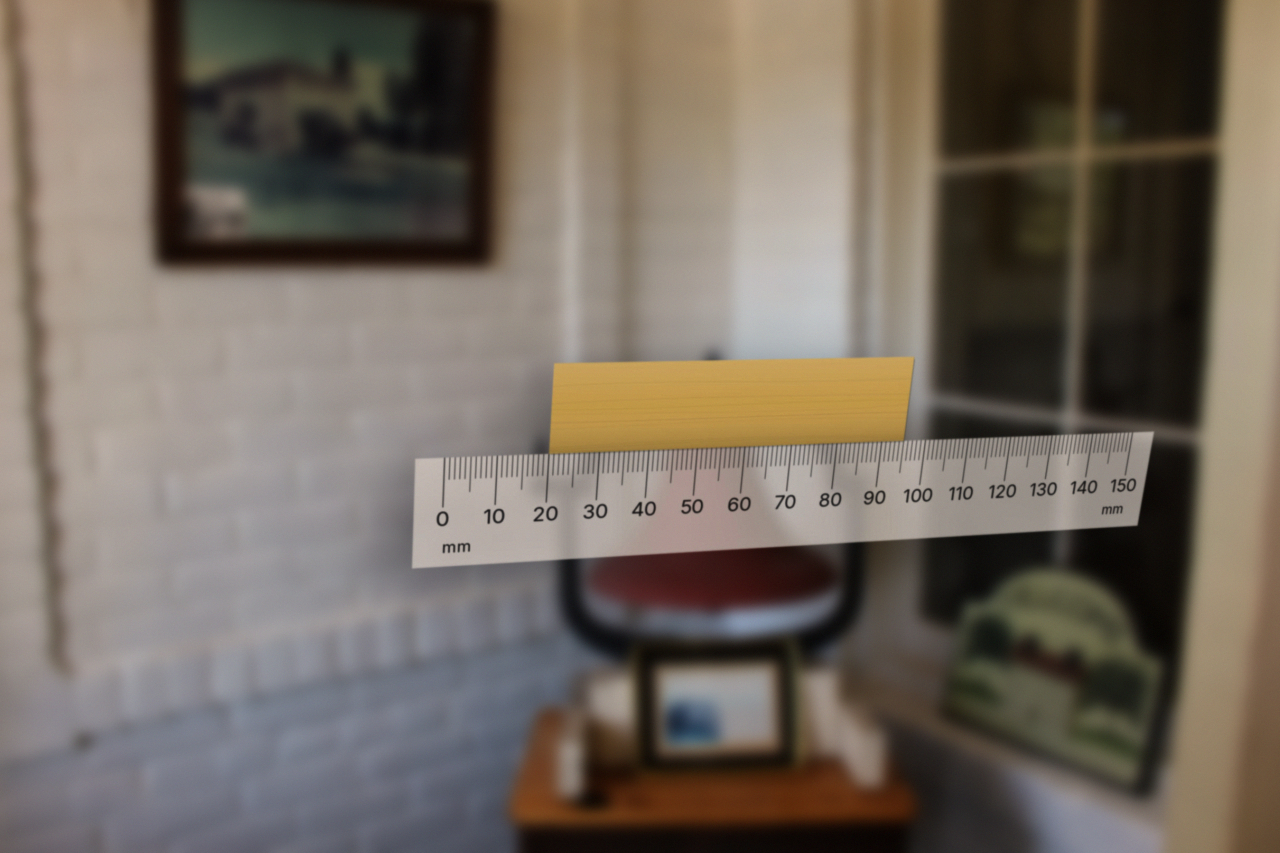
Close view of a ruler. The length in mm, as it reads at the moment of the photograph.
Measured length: 75 mm
